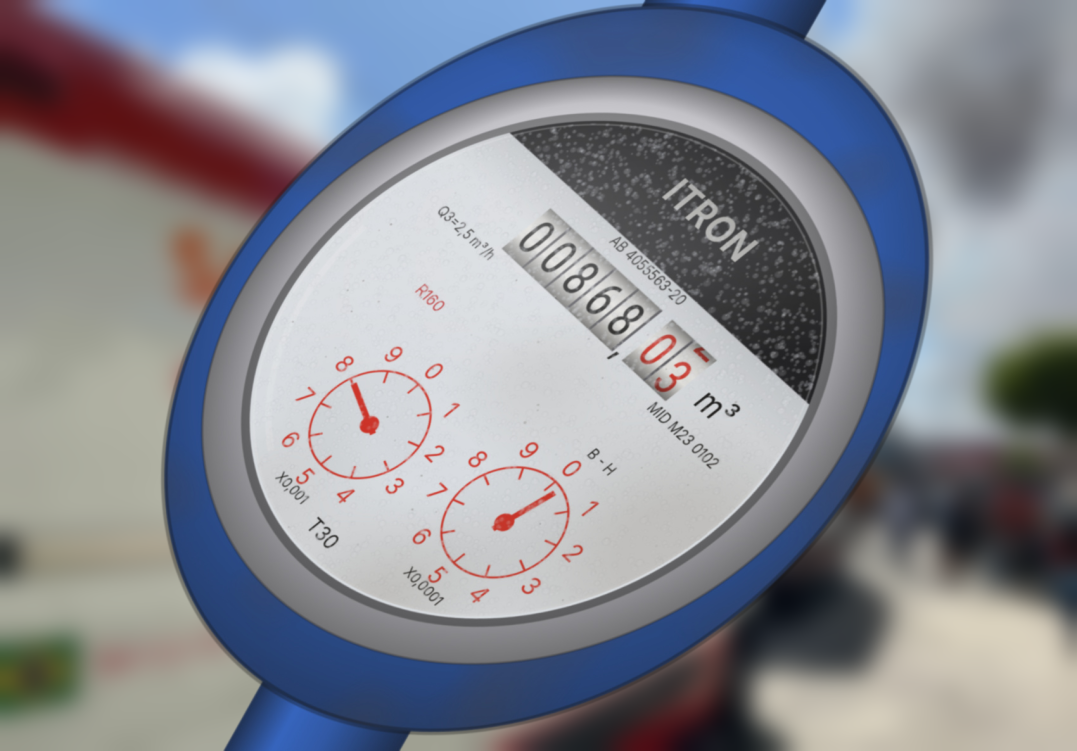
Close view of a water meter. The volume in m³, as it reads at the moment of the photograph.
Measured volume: 868.0280 m³
